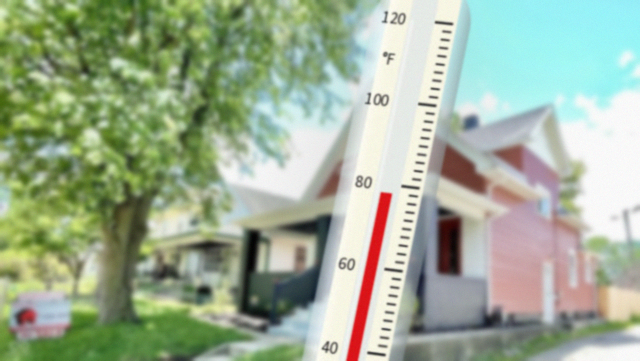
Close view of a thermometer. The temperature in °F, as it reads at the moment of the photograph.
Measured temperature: 78 °F
